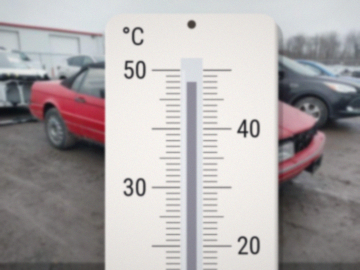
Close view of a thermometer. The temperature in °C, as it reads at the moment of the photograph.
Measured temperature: 48 °C
